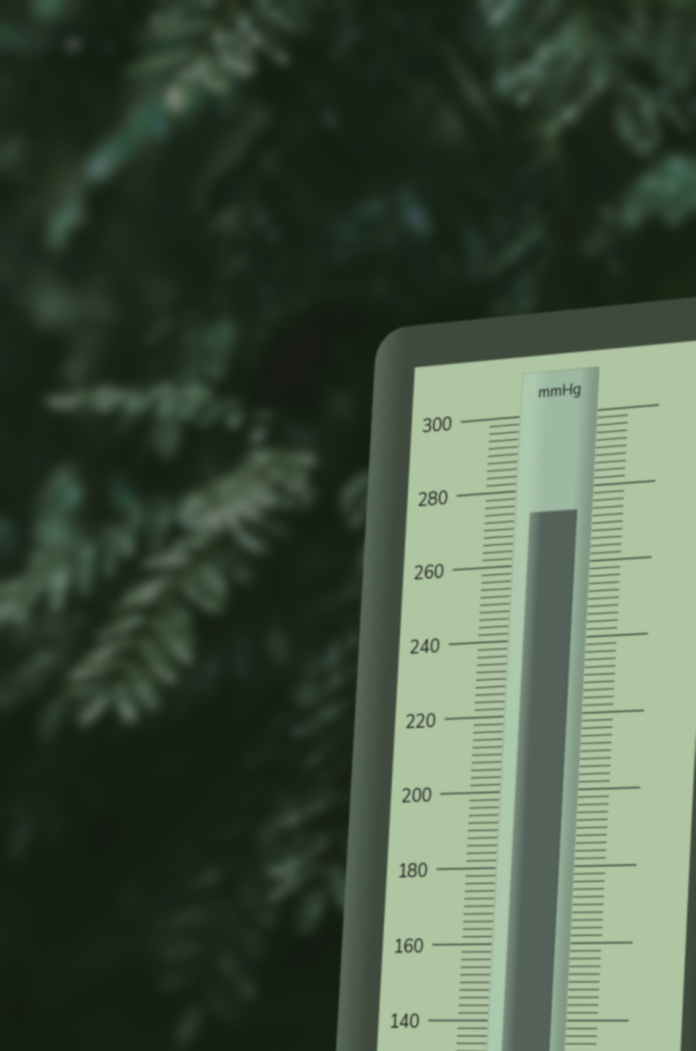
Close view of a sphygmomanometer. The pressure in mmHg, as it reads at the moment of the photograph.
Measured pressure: 274 mmHg
